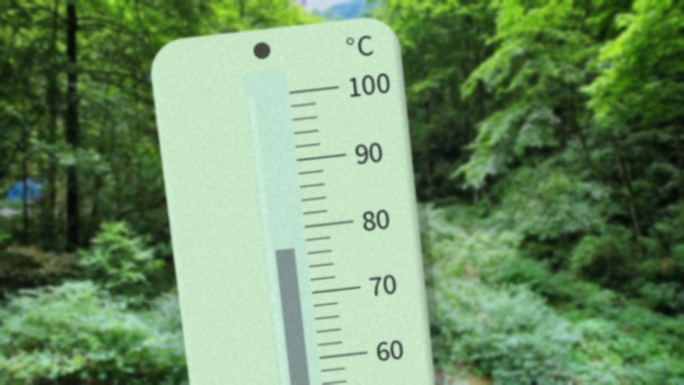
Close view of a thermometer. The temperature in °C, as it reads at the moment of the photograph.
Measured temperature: 77 °C
